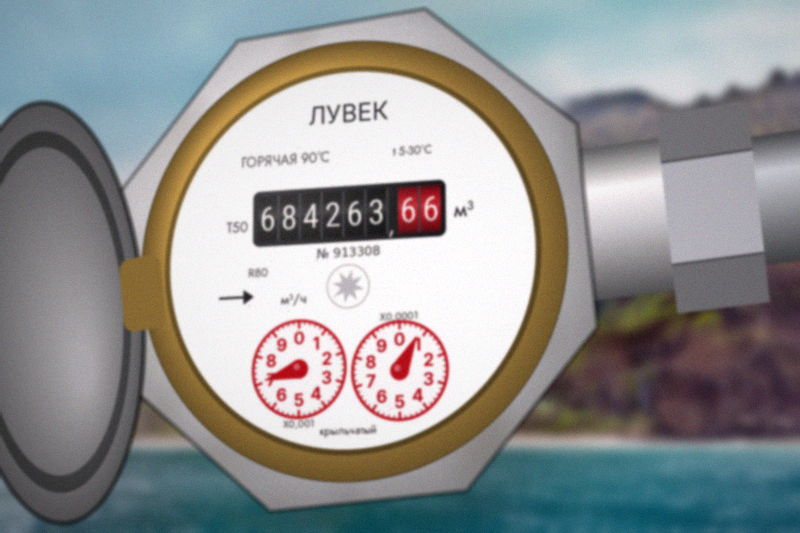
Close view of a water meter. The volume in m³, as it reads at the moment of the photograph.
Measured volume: 684263.6670 m³
